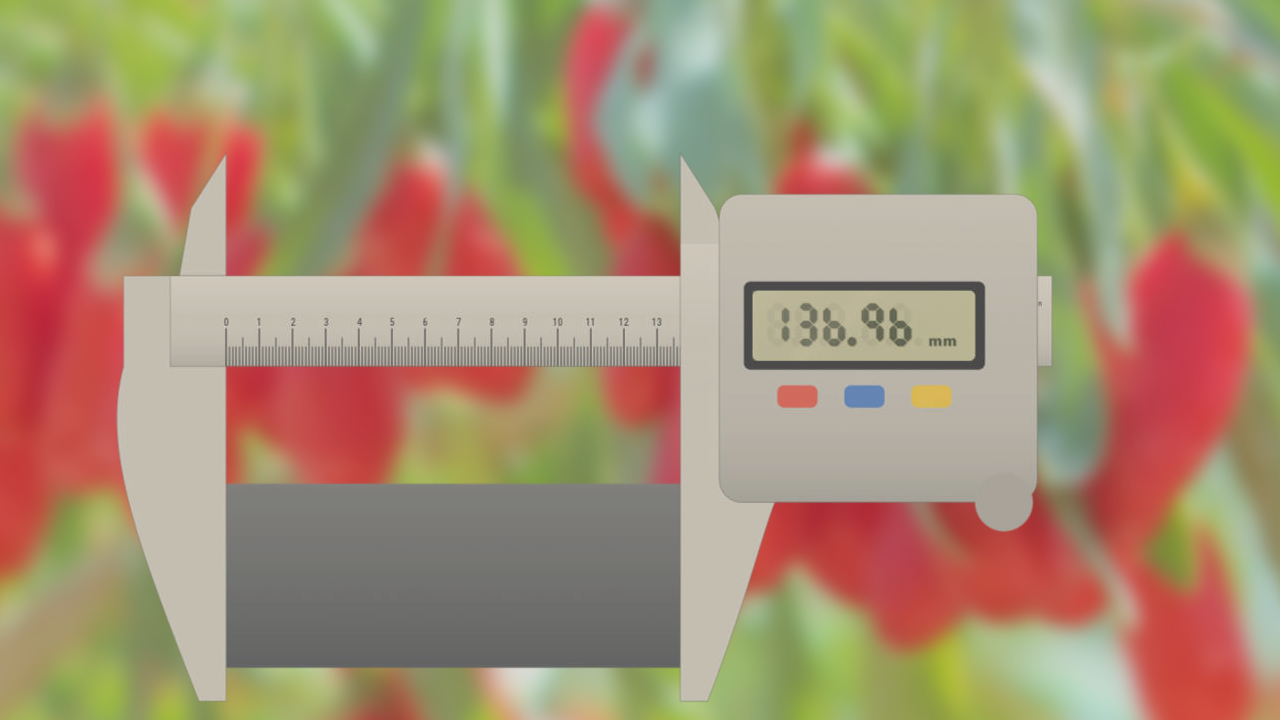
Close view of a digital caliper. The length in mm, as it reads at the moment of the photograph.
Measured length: 136.96 mm
